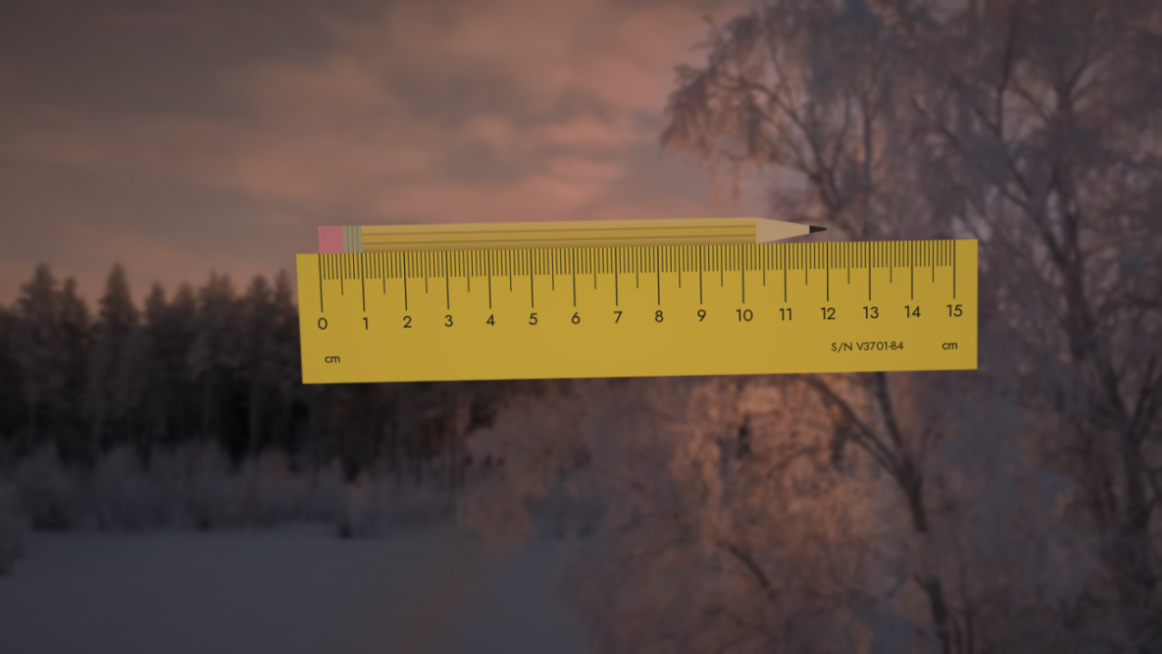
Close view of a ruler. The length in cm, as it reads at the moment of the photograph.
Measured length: 12 cm
